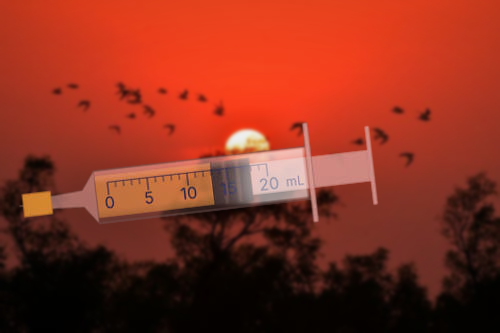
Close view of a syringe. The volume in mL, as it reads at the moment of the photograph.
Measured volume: 13 mL
